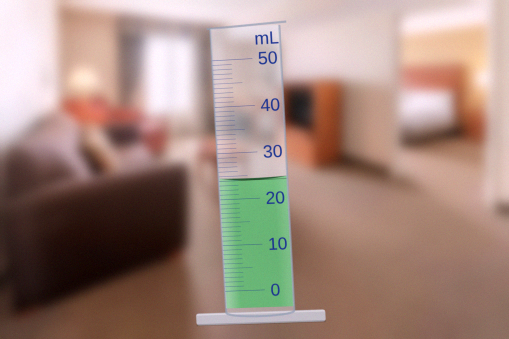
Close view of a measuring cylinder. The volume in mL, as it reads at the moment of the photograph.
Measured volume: 24 mL
